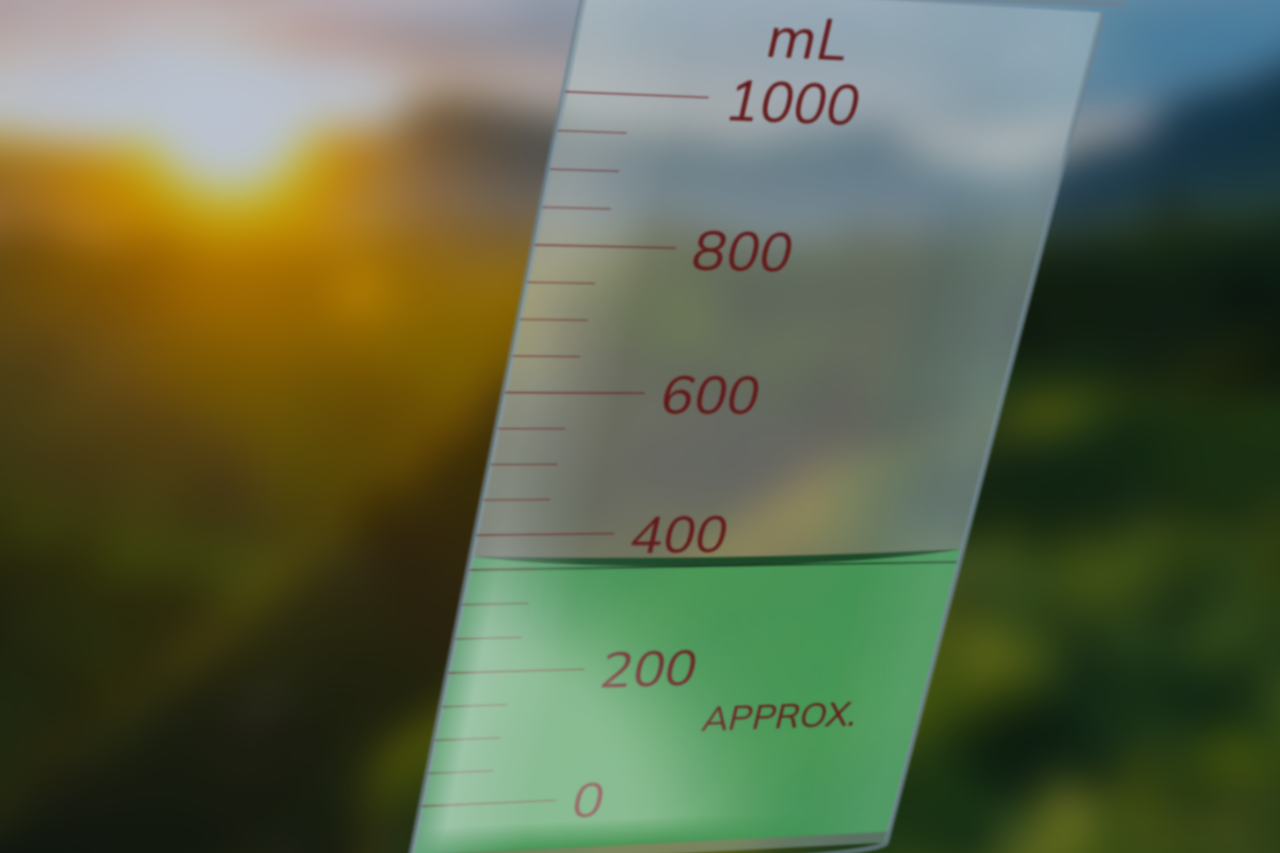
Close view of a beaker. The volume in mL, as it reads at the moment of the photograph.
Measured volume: 350 mL
